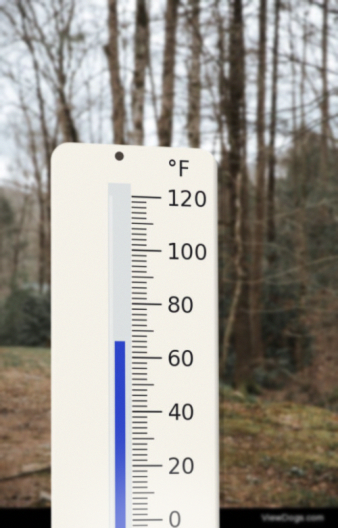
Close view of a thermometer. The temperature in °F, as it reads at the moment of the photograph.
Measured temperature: 66 °F
